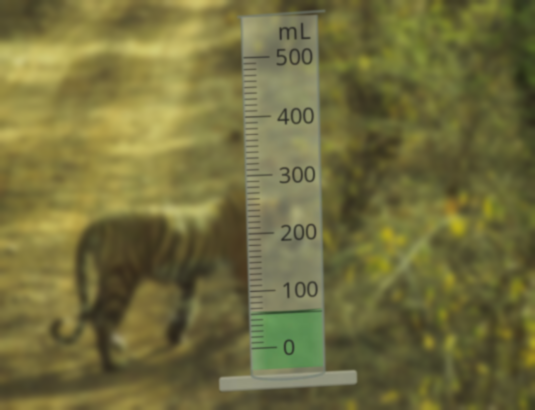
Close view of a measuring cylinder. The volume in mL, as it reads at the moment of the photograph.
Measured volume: 60 mL
